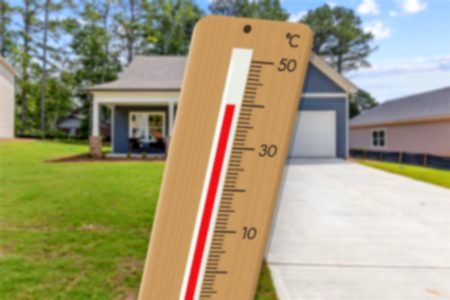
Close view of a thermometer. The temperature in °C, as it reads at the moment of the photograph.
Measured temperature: 40 °C
